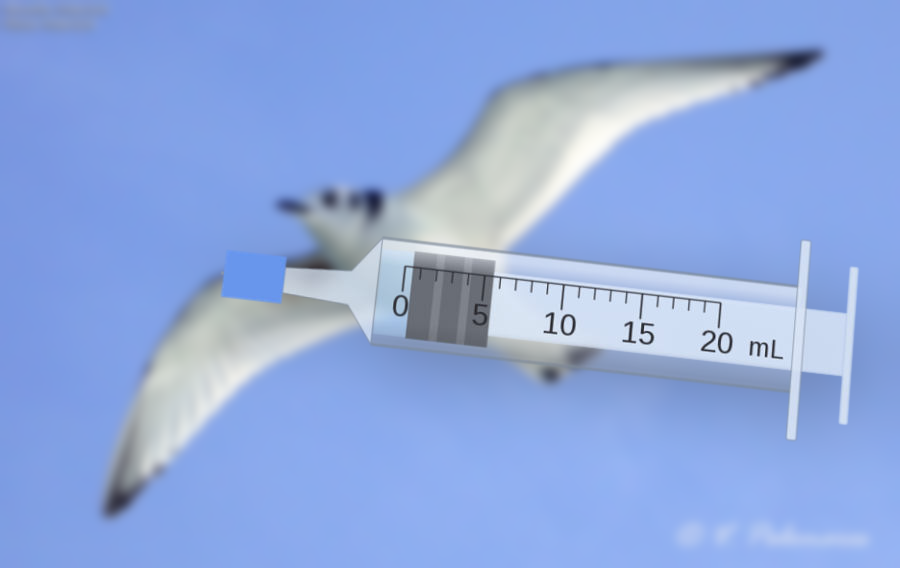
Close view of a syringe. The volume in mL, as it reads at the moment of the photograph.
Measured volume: 0.5 mL
